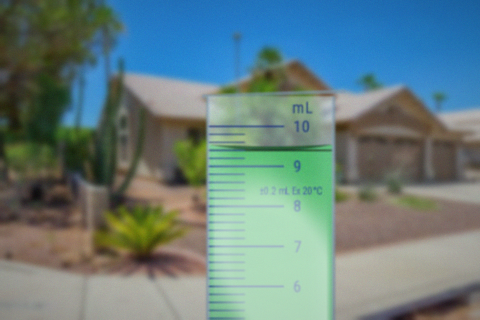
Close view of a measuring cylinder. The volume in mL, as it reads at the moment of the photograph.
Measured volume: 9.4 mL
